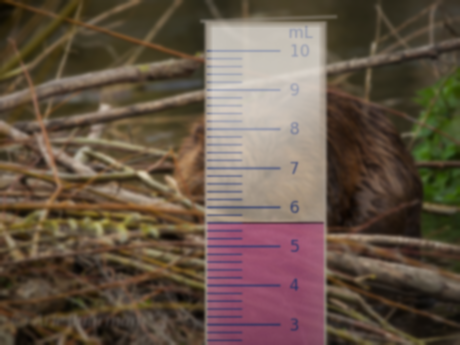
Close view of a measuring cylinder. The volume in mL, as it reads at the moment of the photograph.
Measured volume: 5.6 mL
